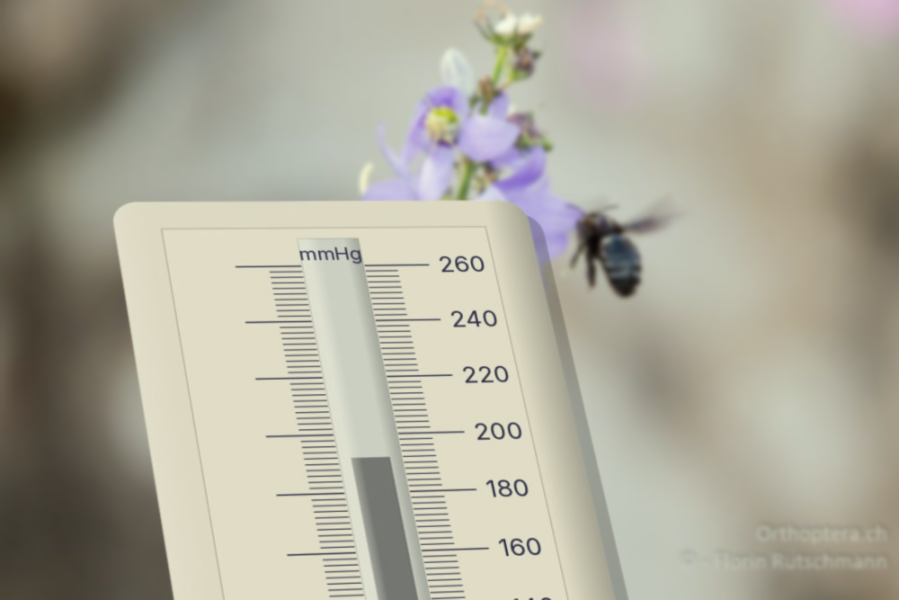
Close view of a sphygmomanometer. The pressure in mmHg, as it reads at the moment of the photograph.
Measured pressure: 192 mmHg
